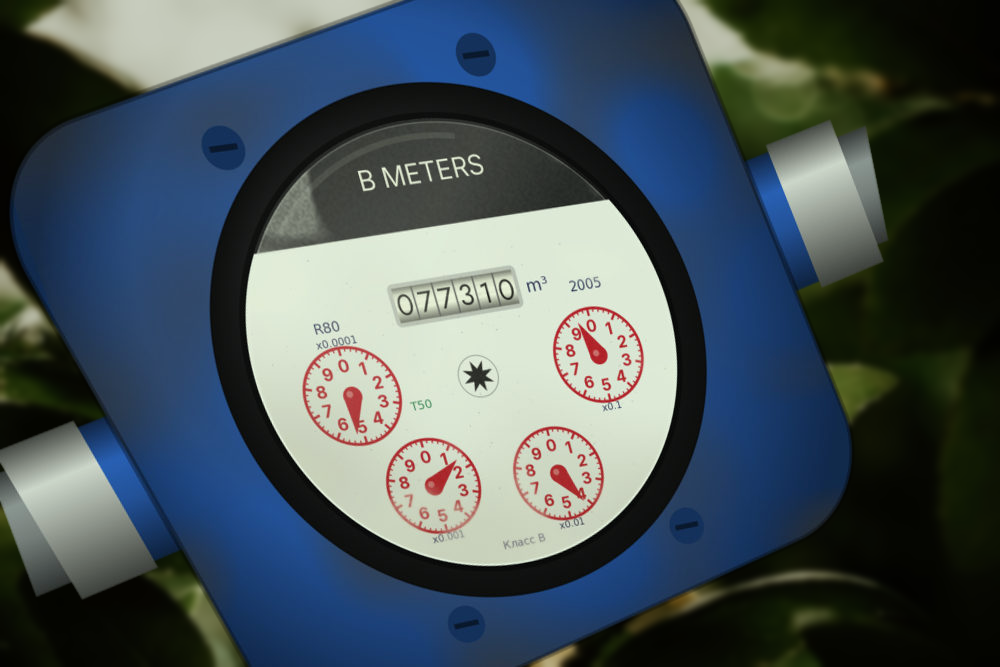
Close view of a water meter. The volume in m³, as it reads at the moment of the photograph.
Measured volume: 77309.9415 m³
